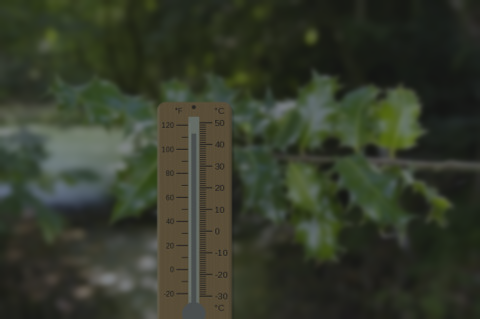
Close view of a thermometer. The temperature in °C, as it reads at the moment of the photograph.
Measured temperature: 45 °C
